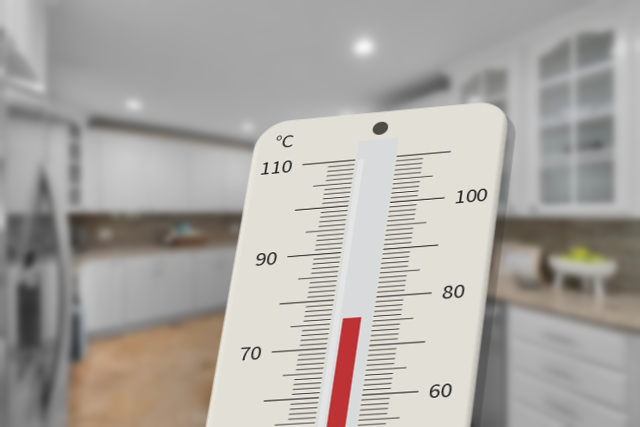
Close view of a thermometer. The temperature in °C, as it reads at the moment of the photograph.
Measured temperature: 76 °C
